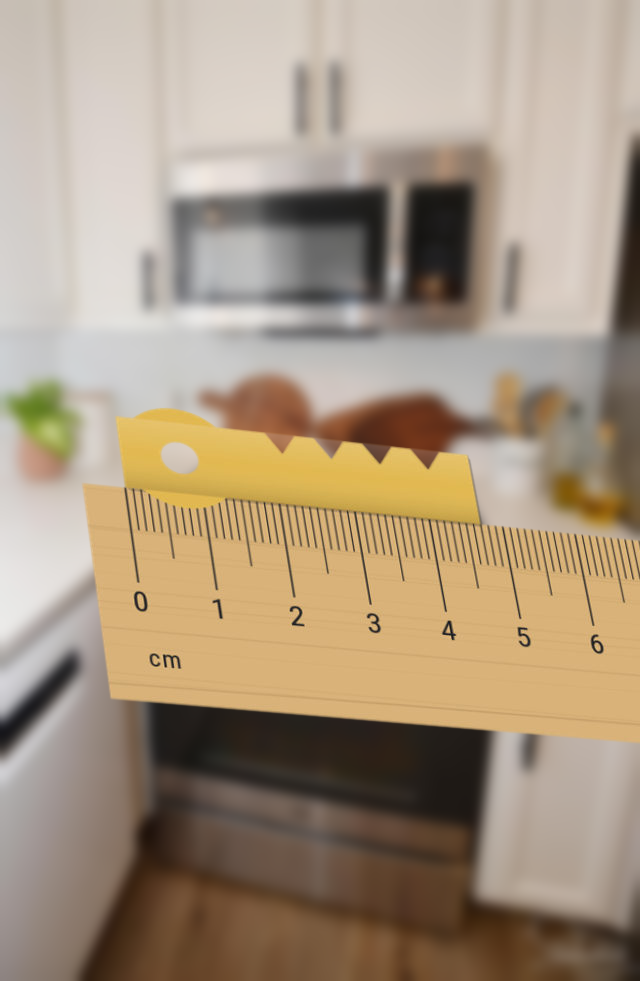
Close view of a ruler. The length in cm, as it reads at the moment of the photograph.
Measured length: 4.7 cm
